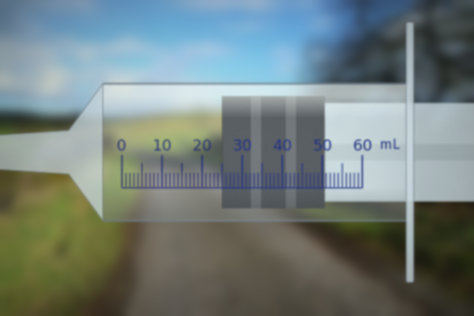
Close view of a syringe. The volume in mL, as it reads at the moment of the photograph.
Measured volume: 25 mL
